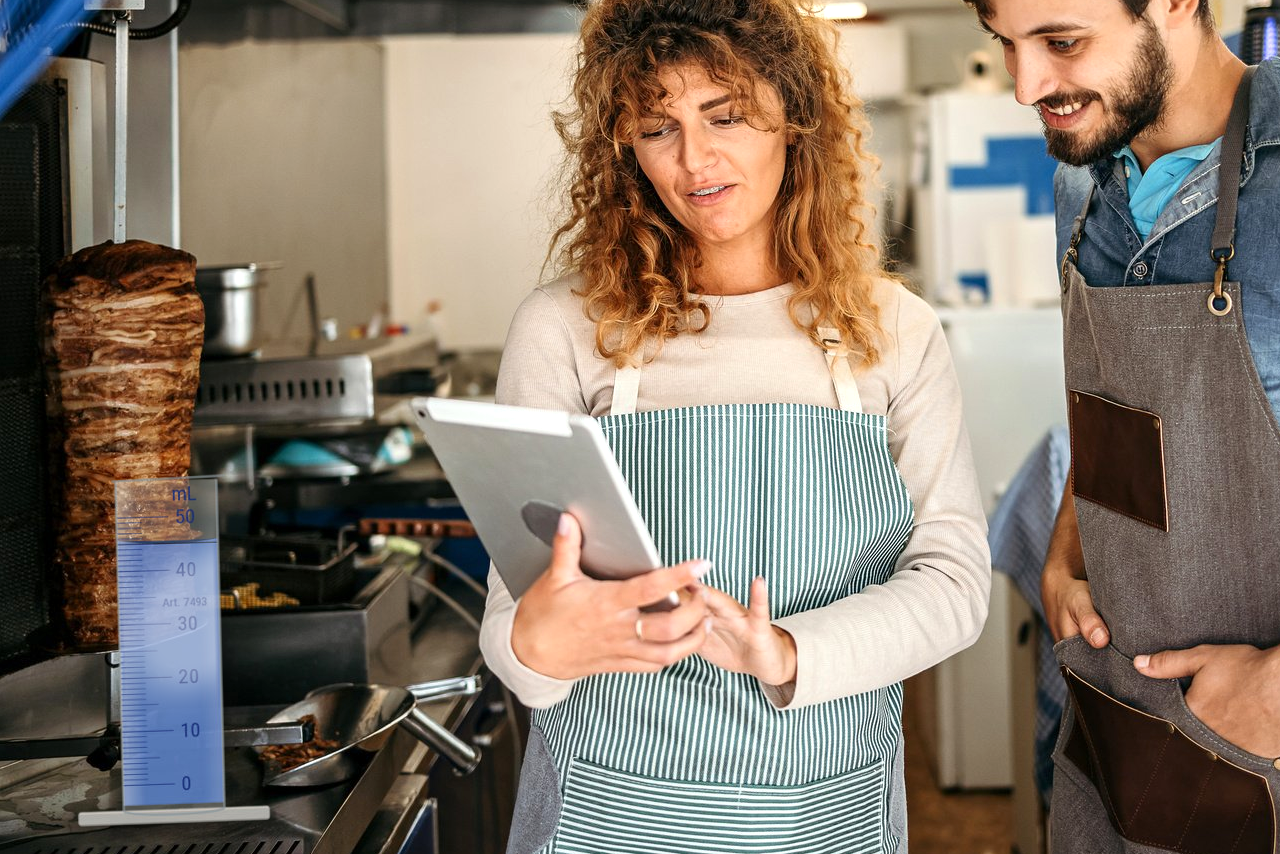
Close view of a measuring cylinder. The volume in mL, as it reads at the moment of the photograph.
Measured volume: 45 mL
